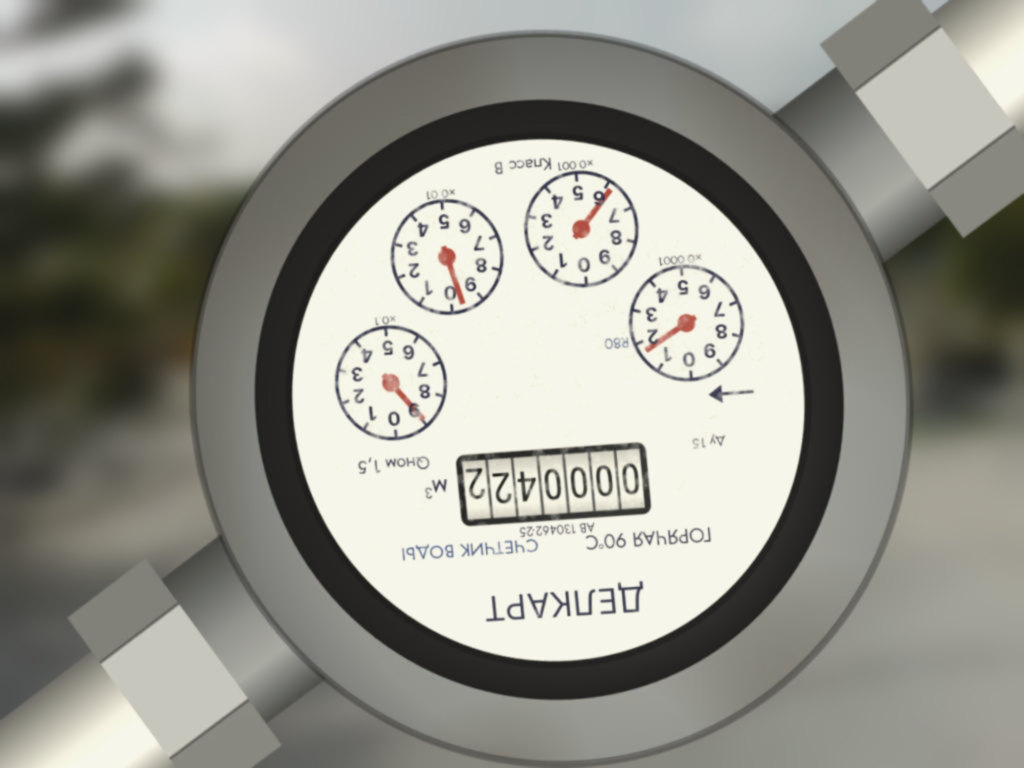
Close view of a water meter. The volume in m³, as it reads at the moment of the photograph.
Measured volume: 421.8961 m³
